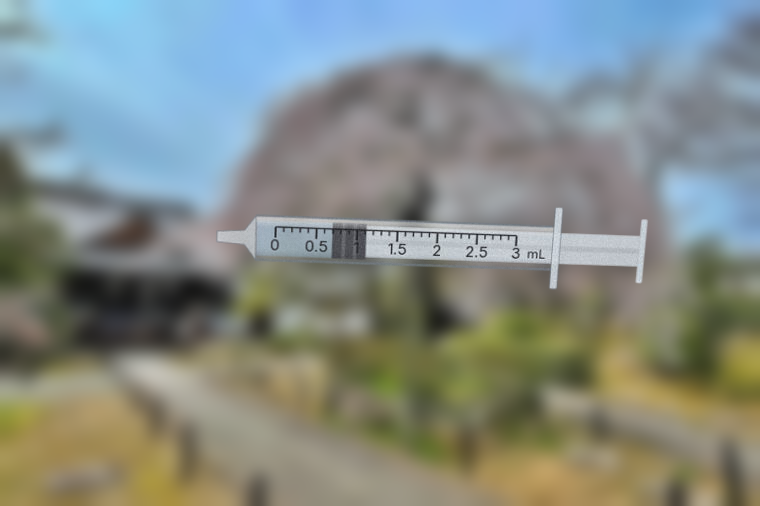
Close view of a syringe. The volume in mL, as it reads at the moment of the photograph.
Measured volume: 0.7 mL
